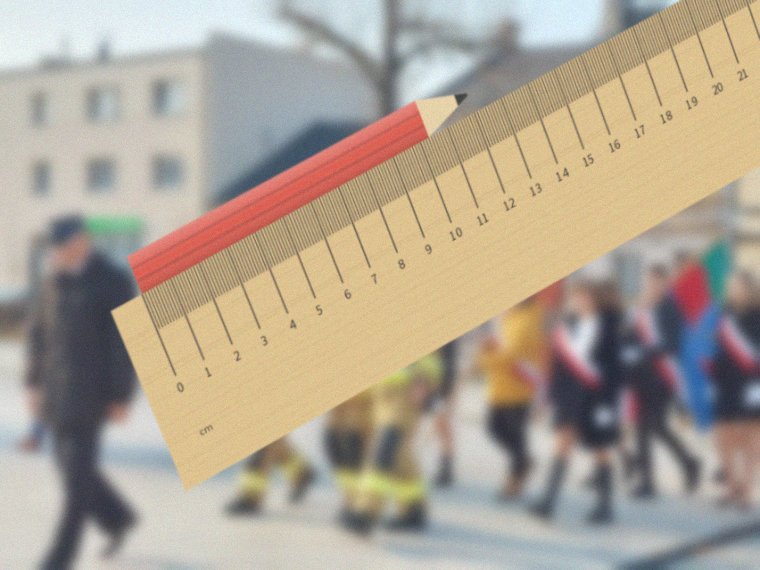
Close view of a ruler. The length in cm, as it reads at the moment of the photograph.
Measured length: 12 cm
